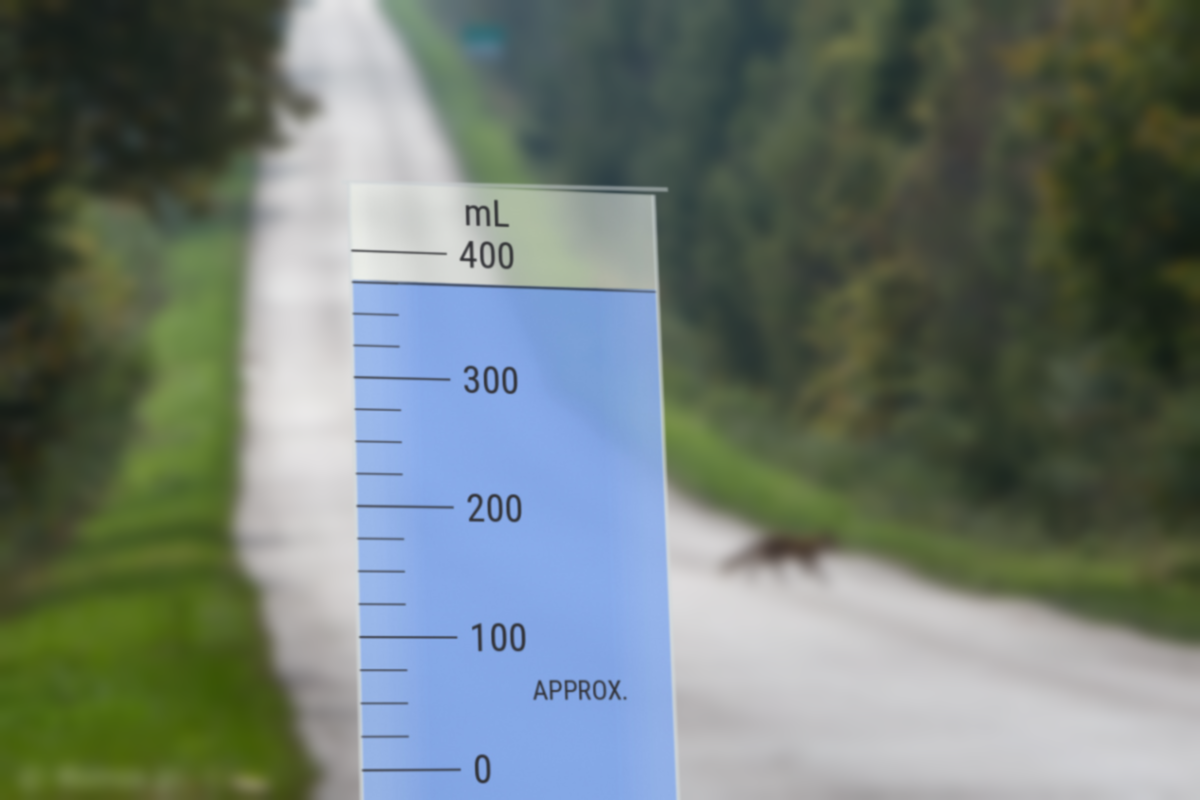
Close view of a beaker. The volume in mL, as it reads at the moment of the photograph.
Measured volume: 375 mL
